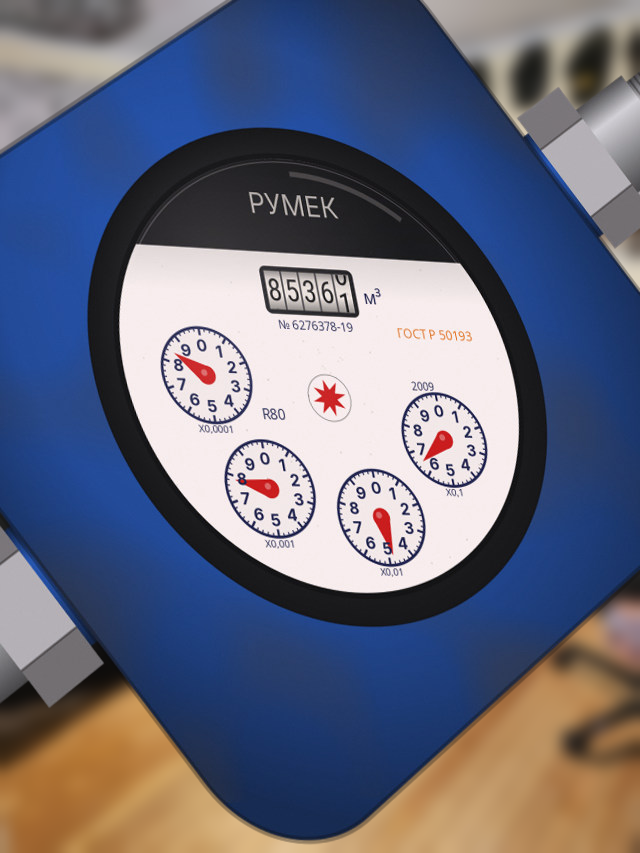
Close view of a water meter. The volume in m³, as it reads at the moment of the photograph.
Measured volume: 85360.6478 m³
